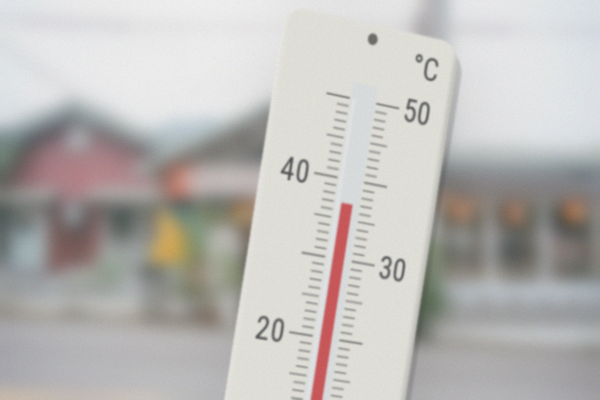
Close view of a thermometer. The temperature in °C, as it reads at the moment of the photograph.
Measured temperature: 37 °C
